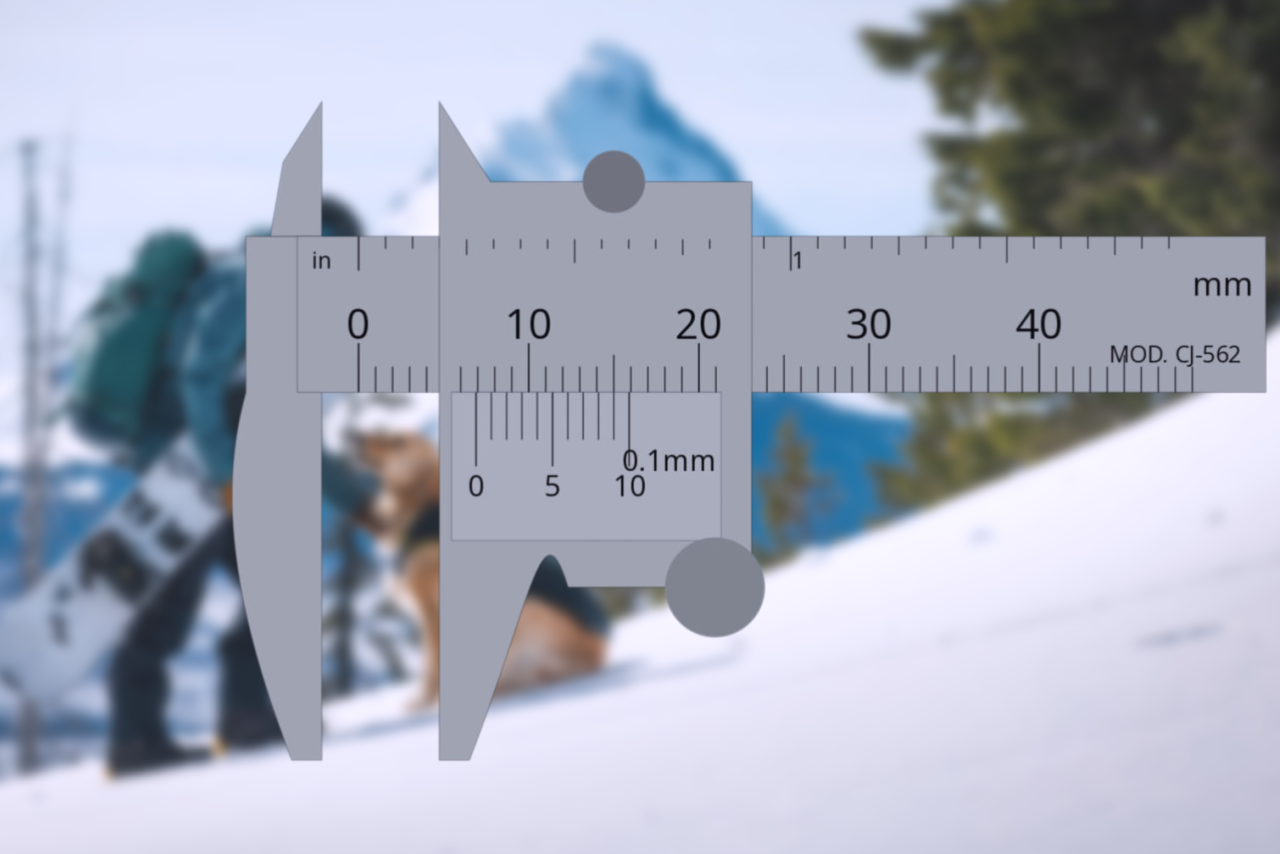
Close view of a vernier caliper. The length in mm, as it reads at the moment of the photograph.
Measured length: 6.9 mm
